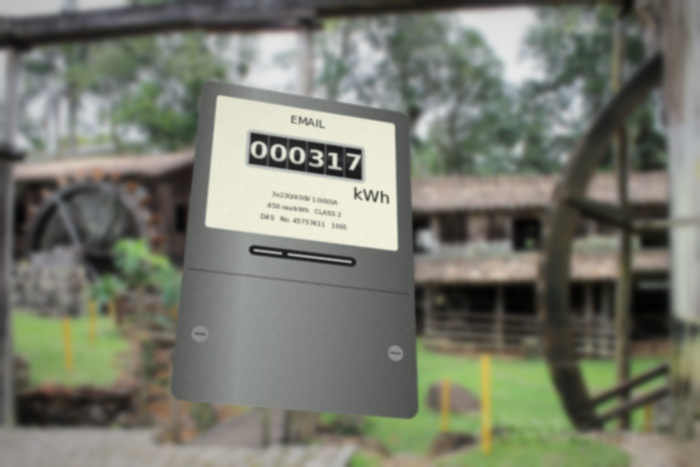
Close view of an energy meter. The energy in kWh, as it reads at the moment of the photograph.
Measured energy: 317 kWh
